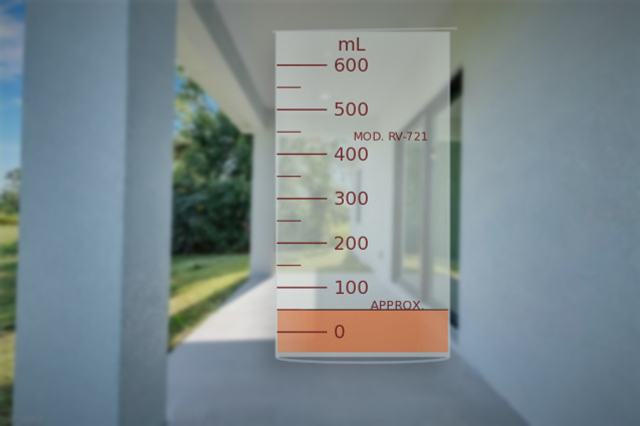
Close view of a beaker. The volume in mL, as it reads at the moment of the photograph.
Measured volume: 50 mL
